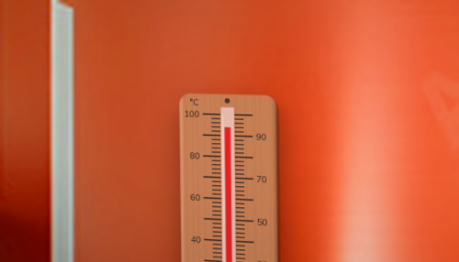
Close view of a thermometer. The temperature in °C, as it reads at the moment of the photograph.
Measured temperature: 94 °C
